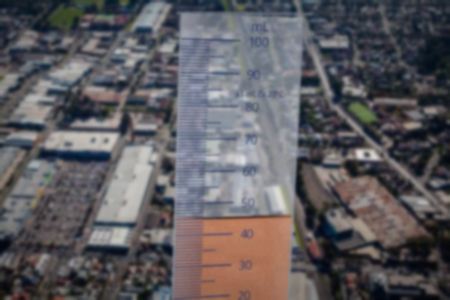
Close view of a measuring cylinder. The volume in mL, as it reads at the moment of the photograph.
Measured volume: 45 mL
